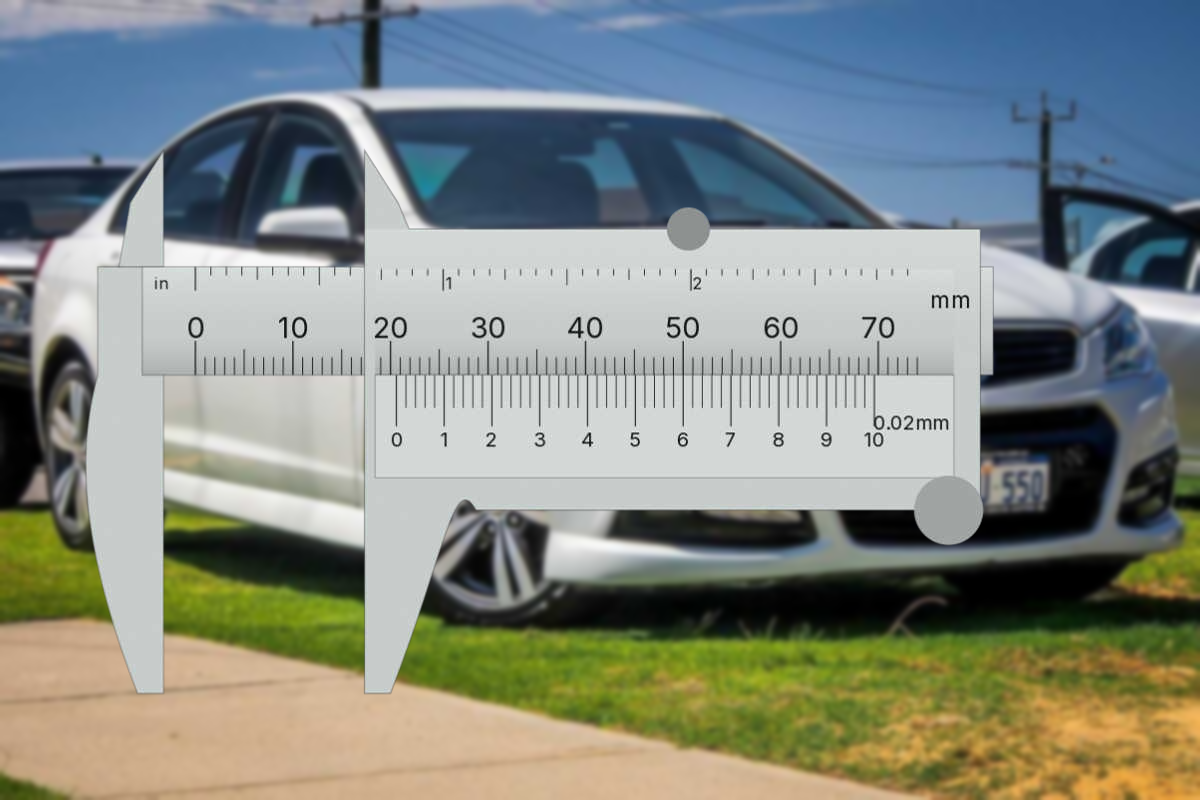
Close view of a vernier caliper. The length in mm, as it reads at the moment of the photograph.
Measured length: 20.6 mm
